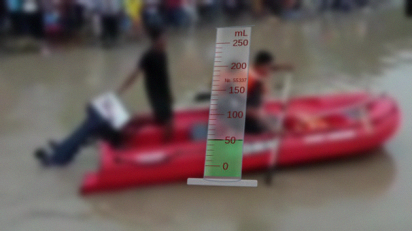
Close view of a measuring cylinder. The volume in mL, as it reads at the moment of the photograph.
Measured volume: 50 mL
